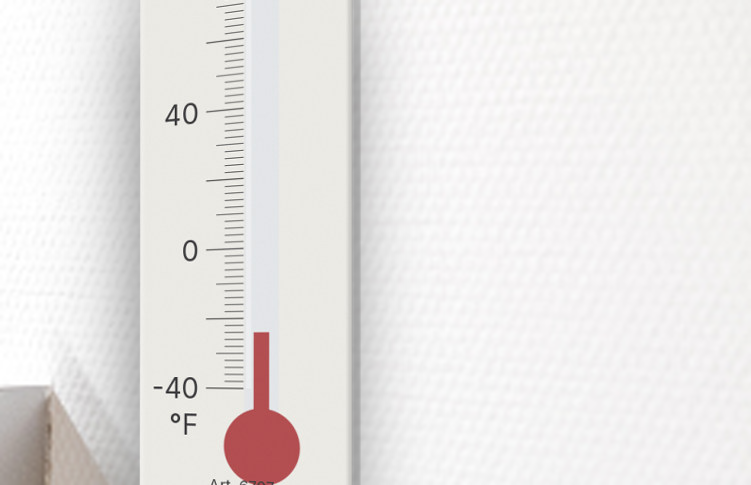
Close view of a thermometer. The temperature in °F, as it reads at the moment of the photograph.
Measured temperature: -24 °F
